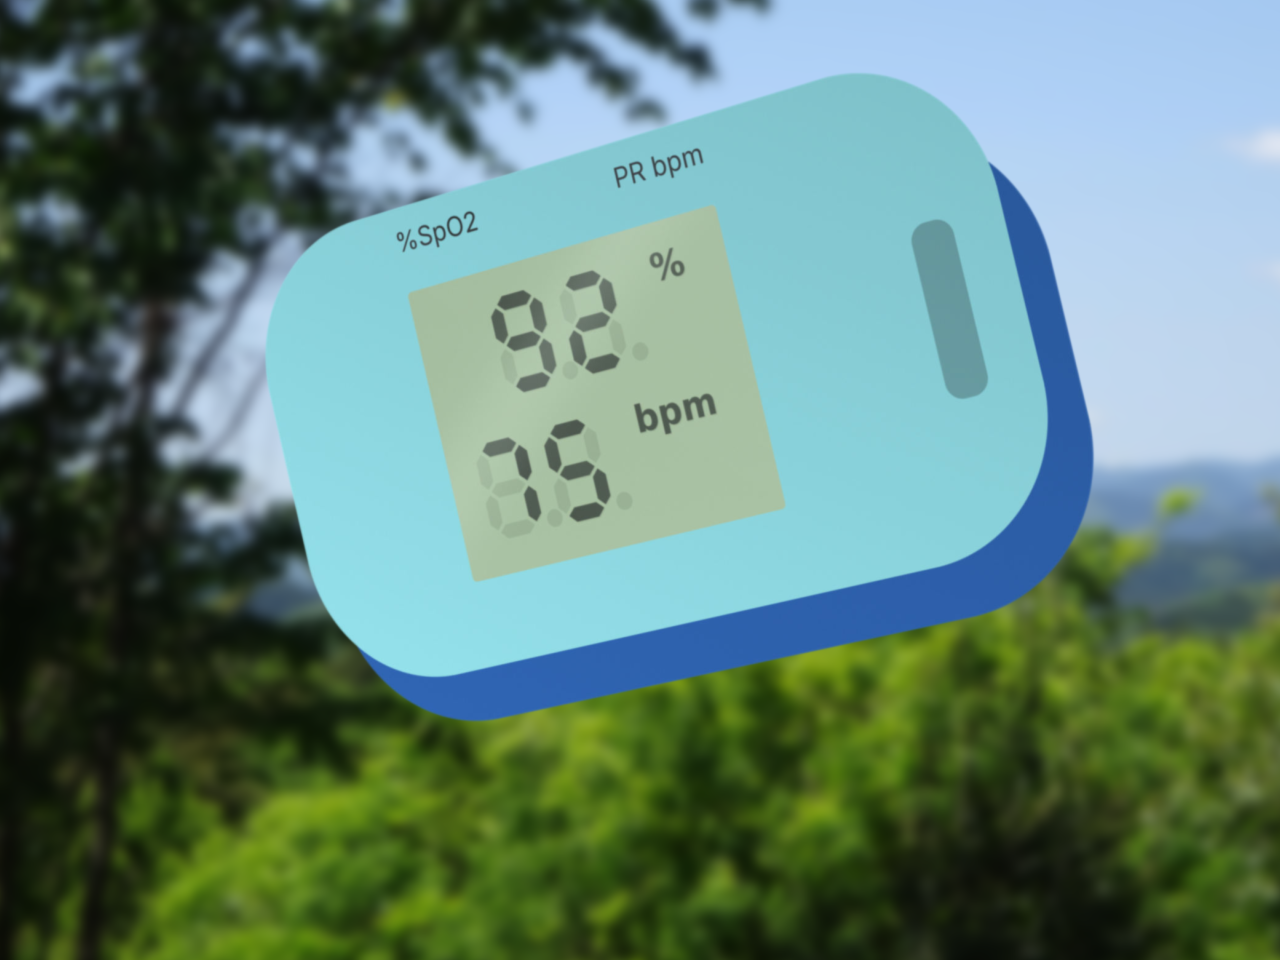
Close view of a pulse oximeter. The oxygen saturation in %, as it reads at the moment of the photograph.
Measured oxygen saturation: 92 %
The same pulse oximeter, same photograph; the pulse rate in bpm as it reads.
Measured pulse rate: 75 bpm
